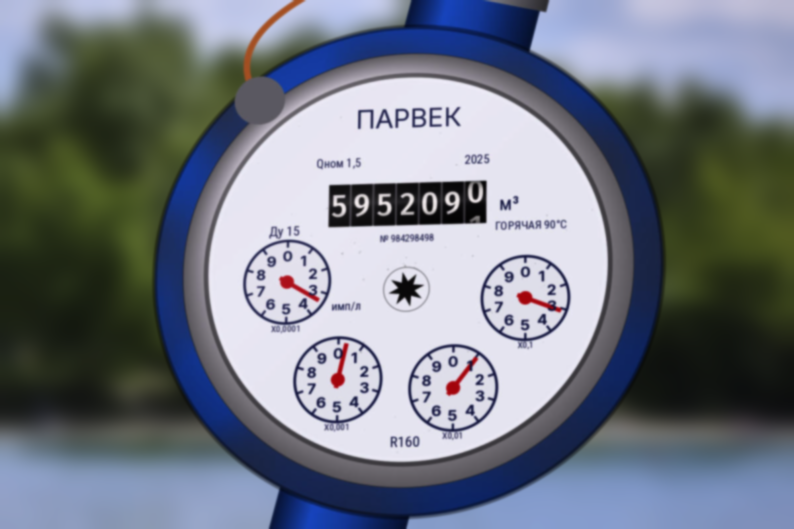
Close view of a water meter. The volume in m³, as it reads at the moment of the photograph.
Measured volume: 5952090.3103 m³
